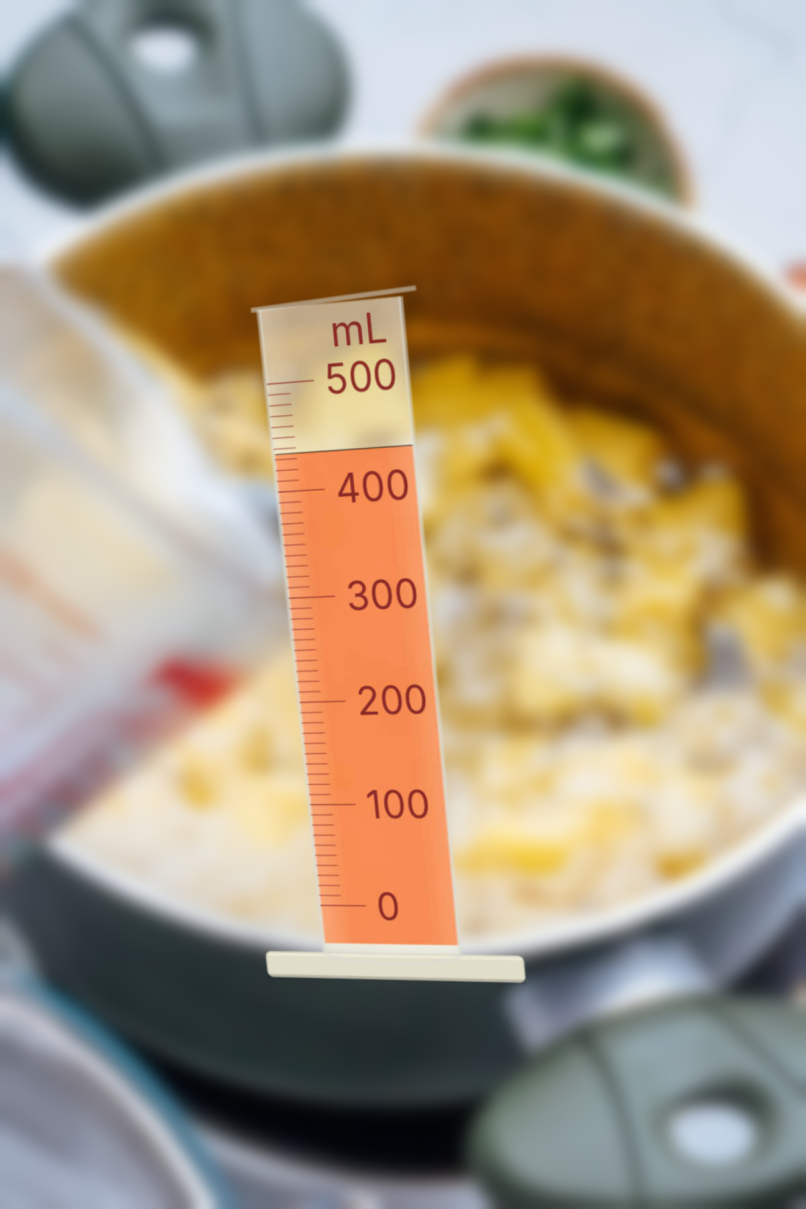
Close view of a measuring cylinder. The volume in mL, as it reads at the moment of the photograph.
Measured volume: 435 mL
